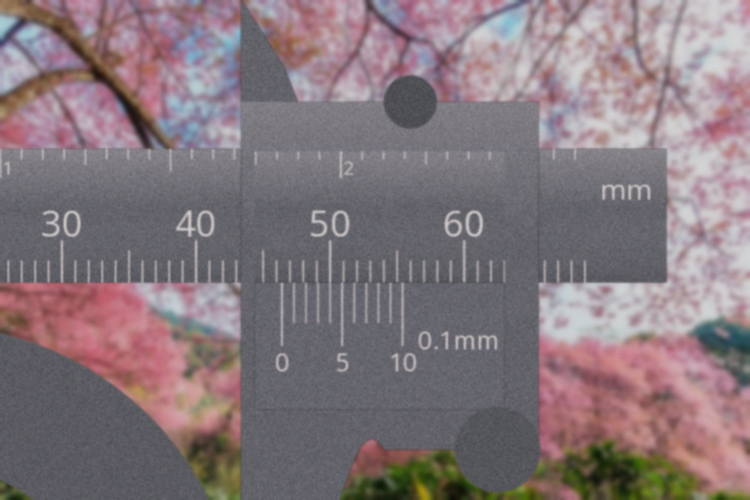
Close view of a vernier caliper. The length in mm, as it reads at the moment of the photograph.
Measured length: 46.4 mm
